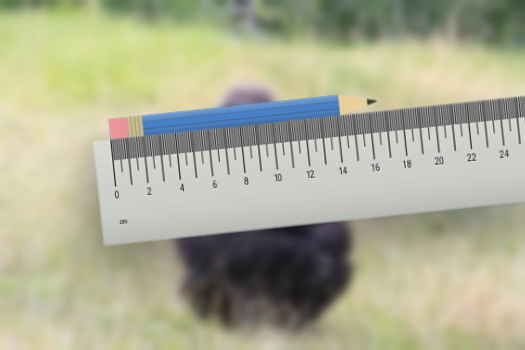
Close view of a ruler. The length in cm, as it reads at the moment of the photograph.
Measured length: 16.5 cm
